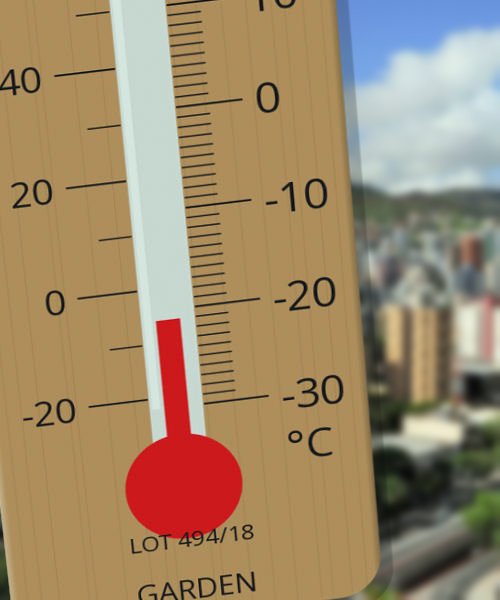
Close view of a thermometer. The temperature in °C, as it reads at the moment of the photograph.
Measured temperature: -21 °C
